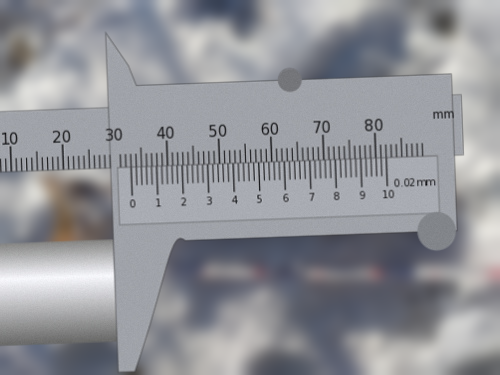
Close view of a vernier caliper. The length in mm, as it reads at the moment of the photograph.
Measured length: 33.0 mm
